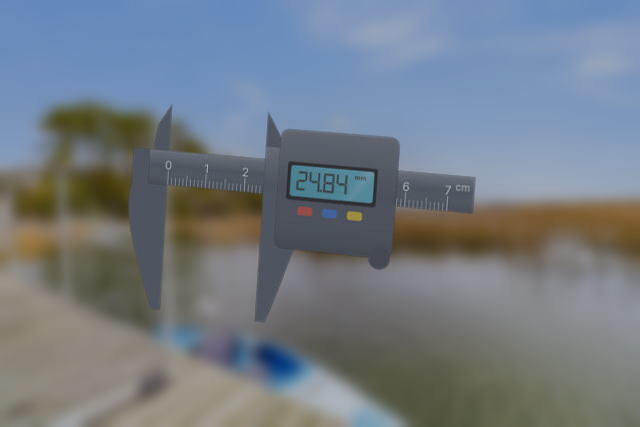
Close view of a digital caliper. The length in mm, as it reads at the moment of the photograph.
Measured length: 24.84 mm
